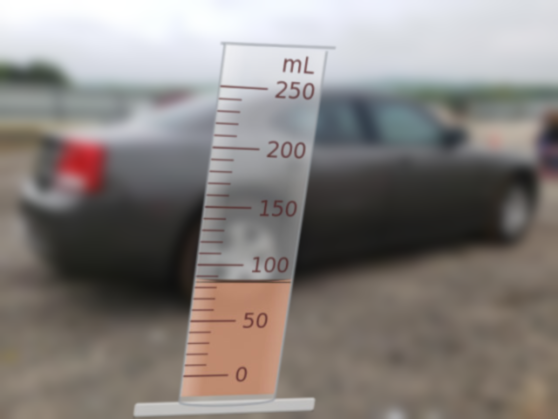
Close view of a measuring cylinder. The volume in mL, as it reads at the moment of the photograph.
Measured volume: 85 mL
